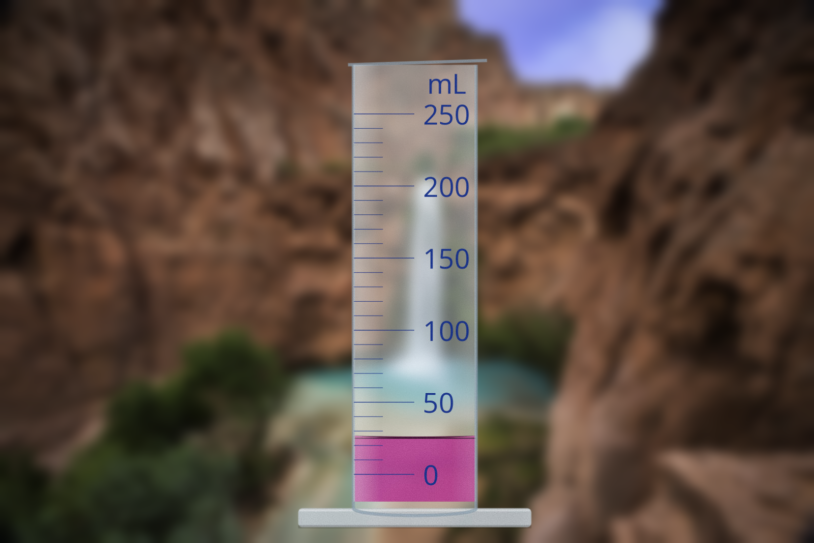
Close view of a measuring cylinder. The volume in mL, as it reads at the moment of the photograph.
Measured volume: 25 mL
